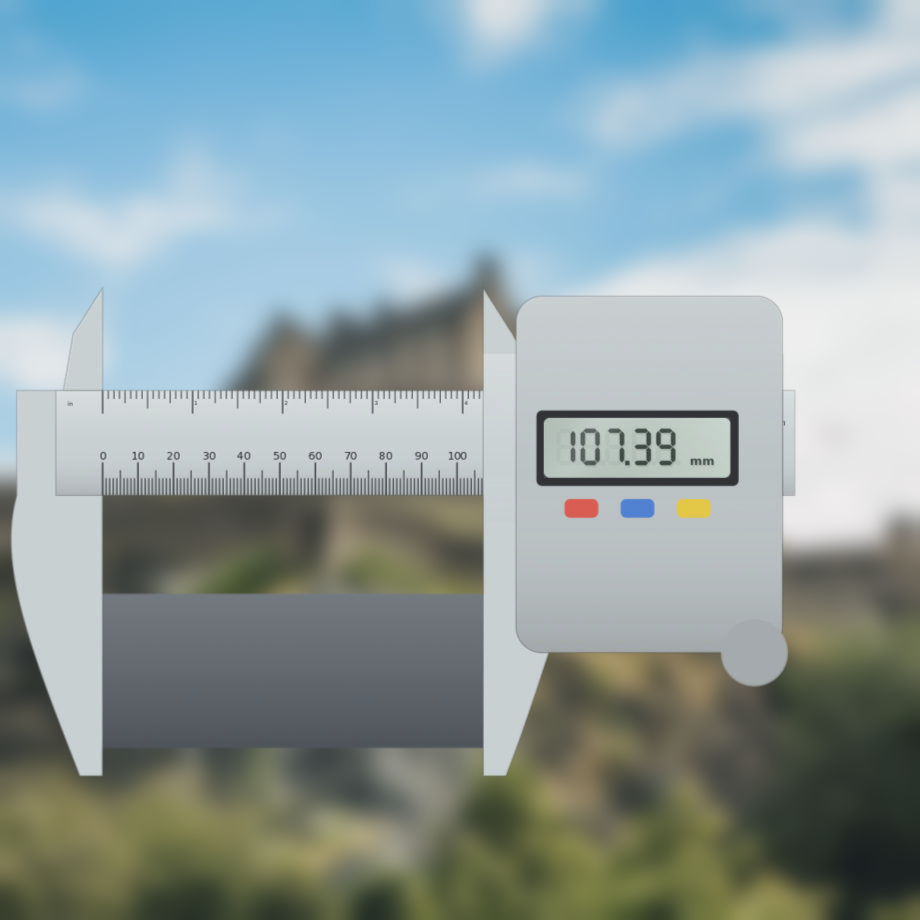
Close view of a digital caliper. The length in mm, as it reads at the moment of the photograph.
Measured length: 107.39 mm
